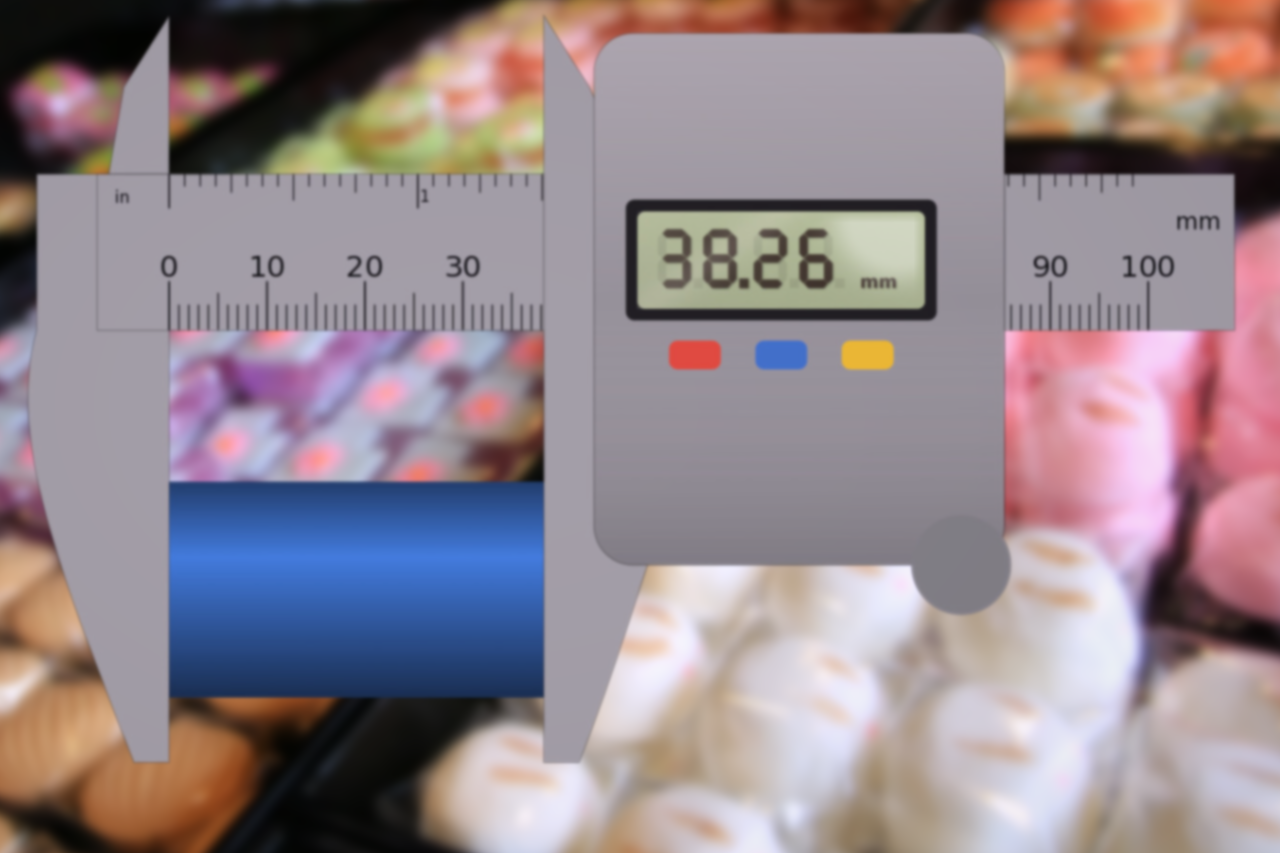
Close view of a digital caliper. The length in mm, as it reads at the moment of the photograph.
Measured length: 38.26 mm
